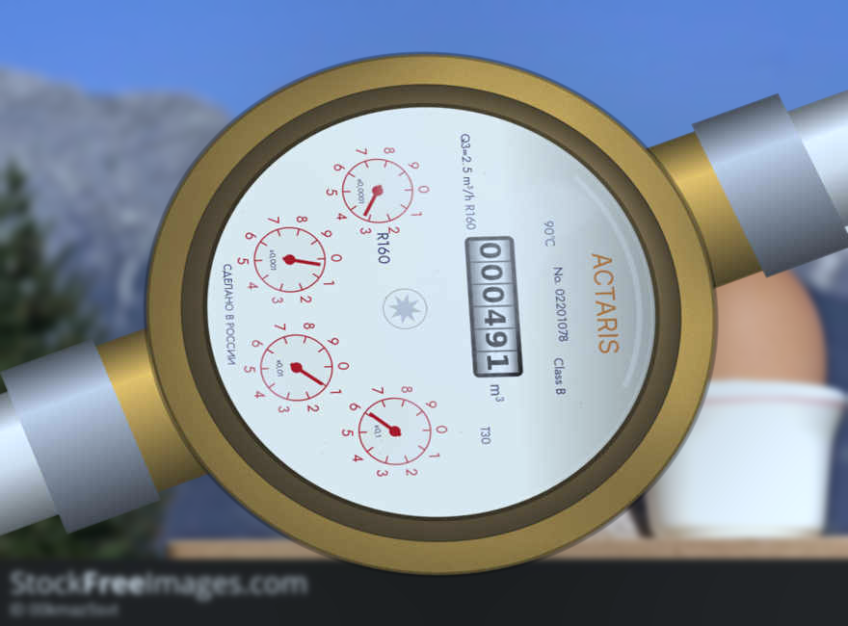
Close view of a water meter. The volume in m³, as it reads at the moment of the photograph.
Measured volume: 491.6103 m³
